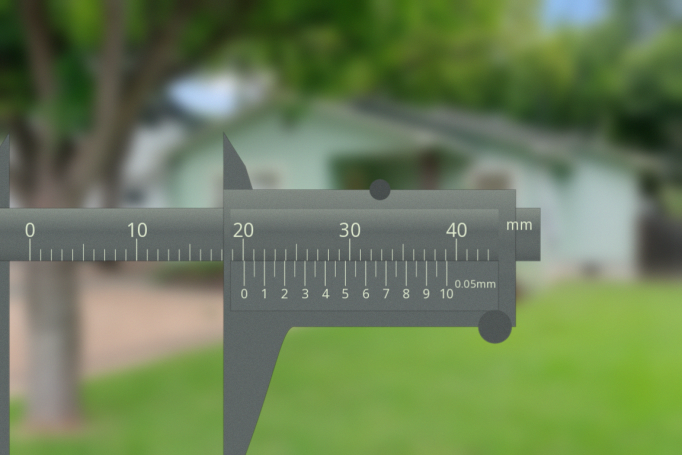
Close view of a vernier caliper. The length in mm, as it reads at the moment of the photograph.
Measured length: 20.1 mm
